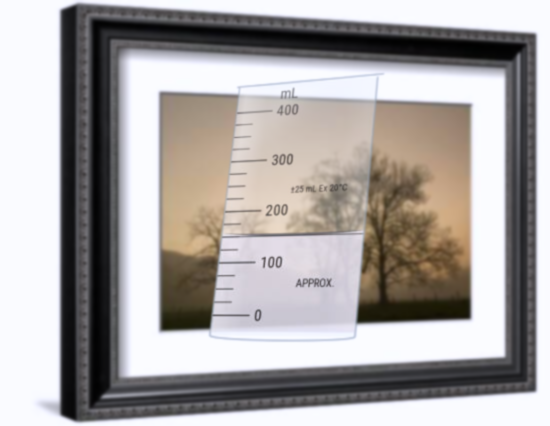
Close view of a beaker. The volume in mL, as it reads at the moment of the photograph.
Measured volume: 150 mL
